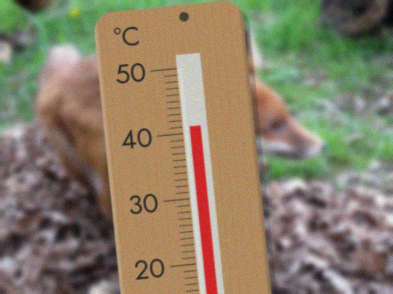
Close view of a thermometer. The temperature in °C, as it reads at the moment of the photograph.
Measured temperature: 41 °C
